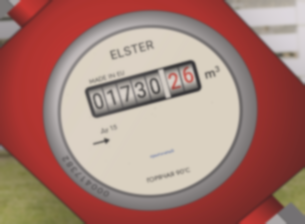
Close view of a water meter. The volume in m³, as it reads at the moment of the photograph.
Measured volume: 1730.26 m³
